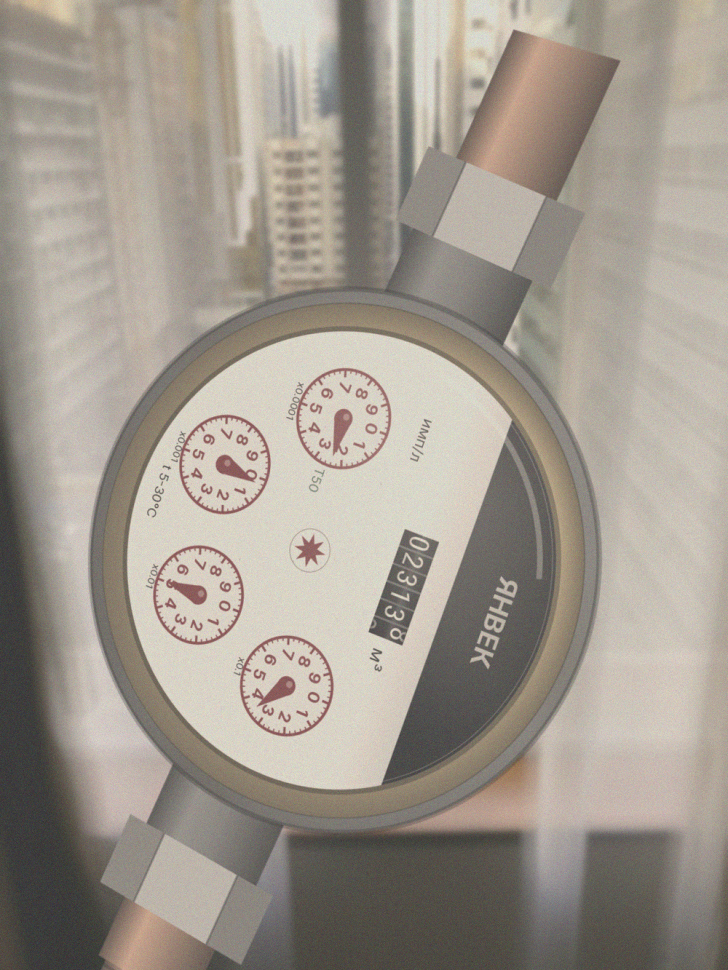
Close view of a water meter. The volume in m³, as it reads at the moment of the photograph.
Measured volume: 23138.3502 m³
